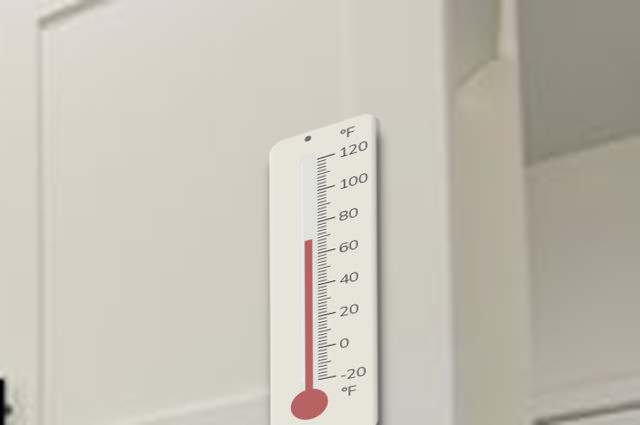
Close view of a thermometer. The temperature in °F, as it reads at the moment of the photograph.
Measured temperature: 70 °F
